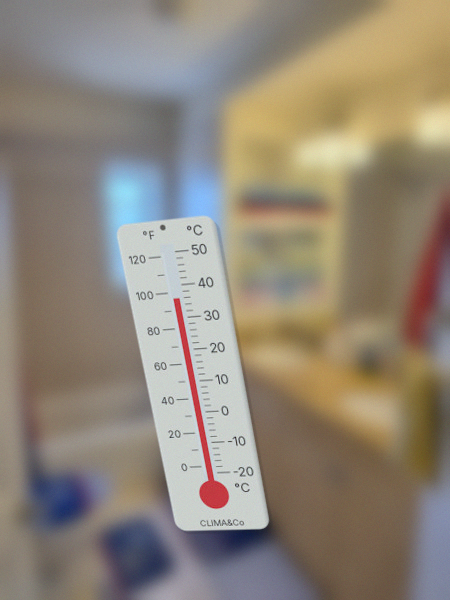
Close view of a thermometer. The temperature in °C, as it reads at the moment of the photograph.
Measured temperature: 36 °C
